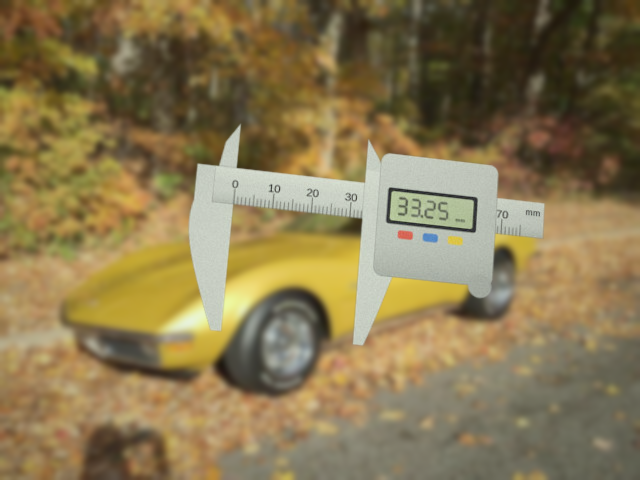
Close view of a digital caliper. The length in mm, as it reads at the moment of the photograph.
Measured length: 33.25 mm
